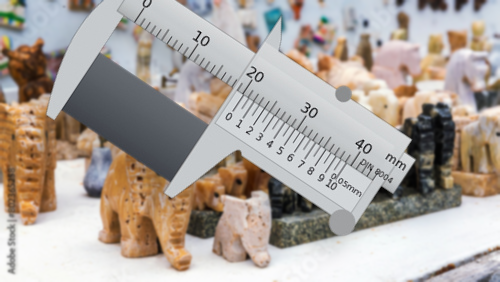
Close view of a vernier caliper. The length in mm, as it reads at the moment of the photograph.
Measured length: 20.2 mm
